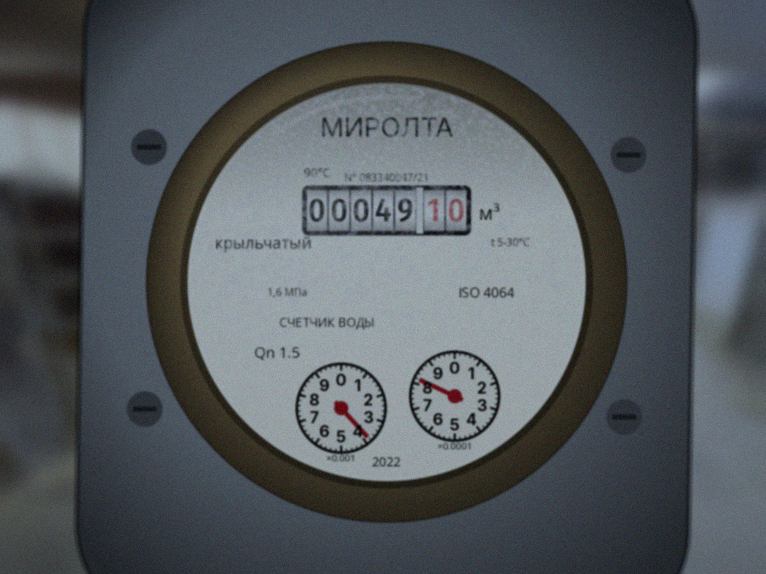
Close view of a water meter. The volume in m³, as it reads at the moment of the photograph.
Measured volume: 49.1038 m³
